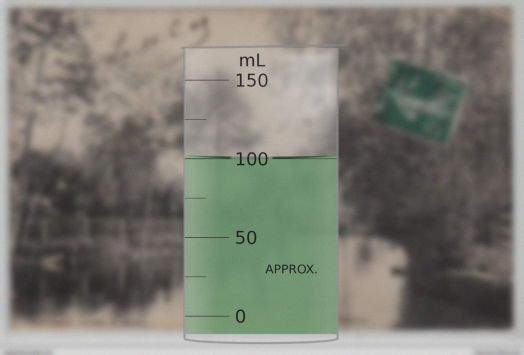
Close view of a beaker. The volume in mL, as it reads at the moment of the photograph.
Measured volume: 100 mL
